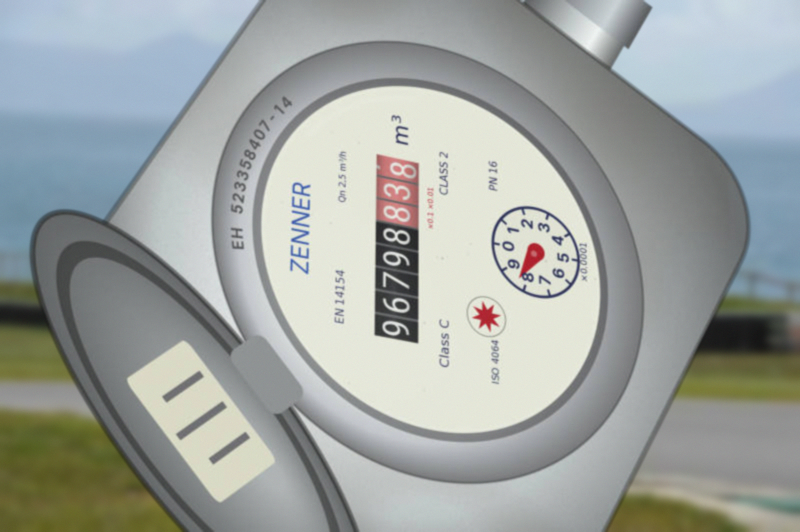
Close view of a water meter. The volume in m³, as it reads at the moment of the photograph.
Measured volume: 96798.8378 m³
